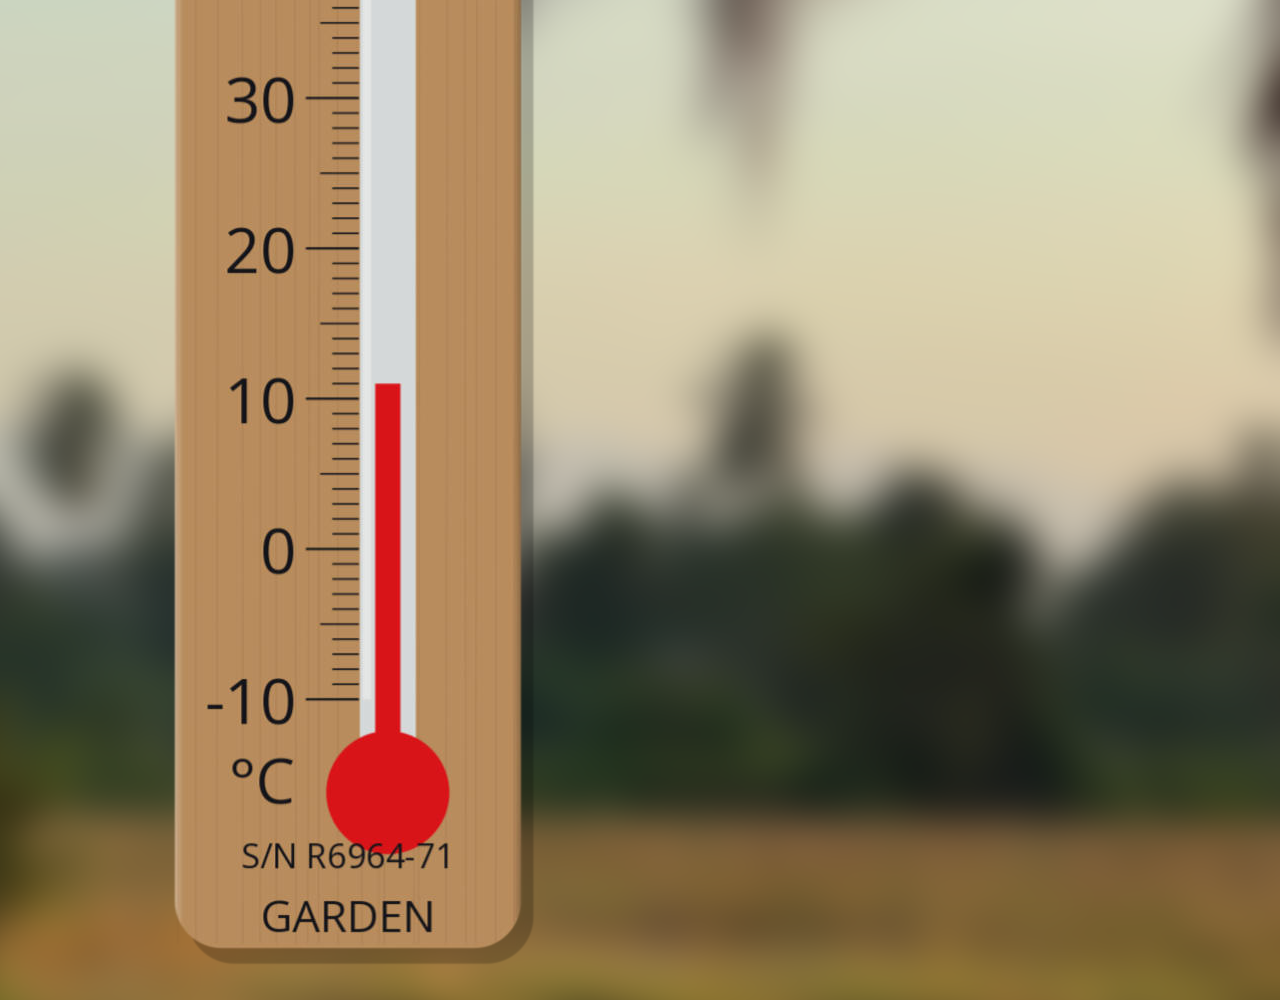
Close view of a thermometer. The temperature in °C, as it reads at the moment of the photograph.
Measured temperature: 11 °C
